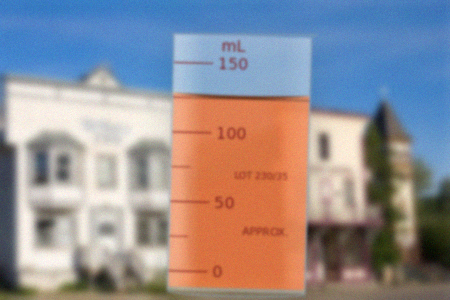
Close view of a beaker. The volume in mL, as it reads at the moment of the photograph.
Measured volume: 125 mL
